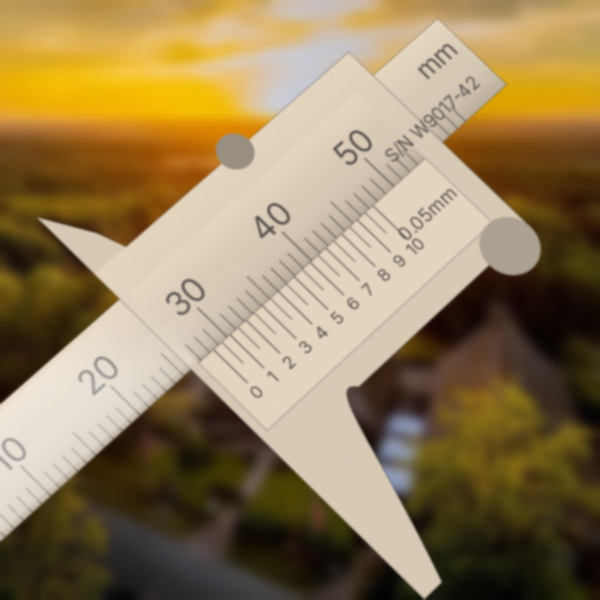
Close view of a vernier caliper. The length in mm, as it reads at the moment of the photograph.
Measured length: 28.4 mm
